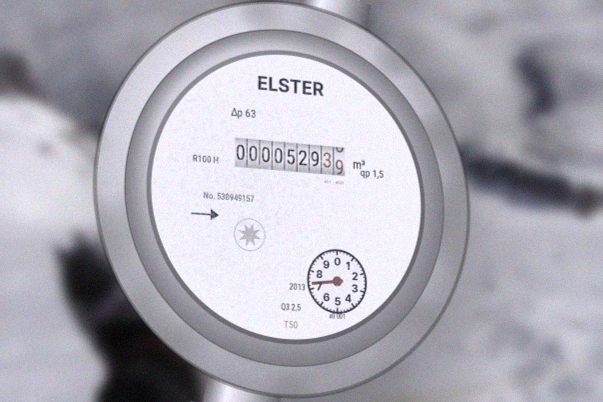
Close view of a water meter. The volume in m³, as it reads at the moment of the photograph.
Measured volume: 529.387 m³
